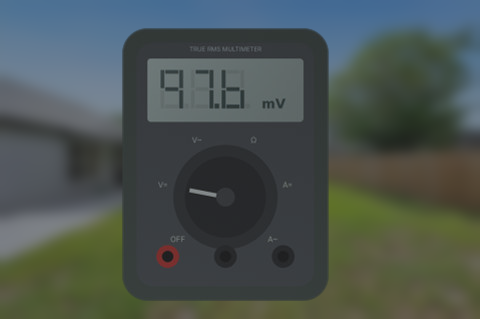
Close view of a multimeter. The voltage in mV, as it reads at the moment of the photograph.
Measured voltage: 97.6 mV
